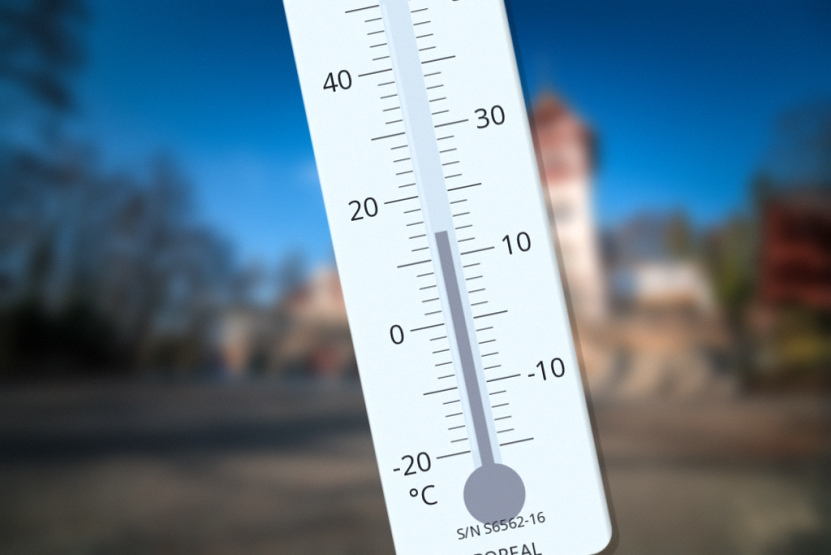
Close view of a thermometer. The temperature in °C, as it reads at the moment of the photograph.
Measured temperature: 14 °C
